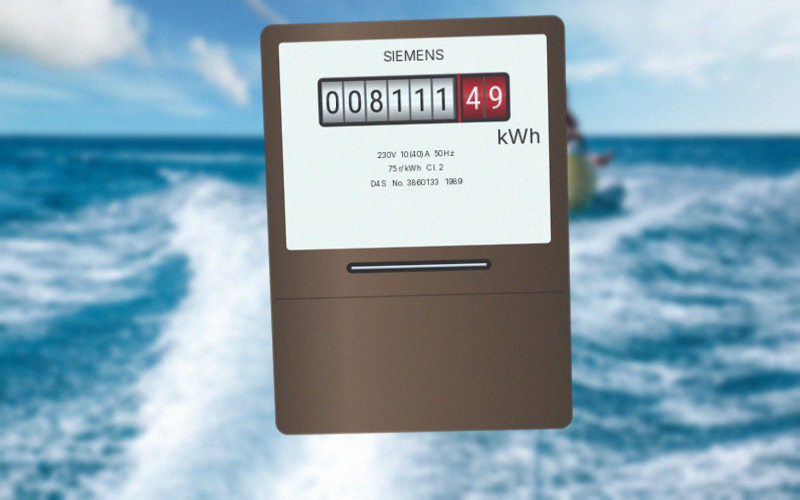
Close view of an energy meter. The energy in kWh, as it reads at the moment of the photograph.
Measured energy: 8111.49 kWh
